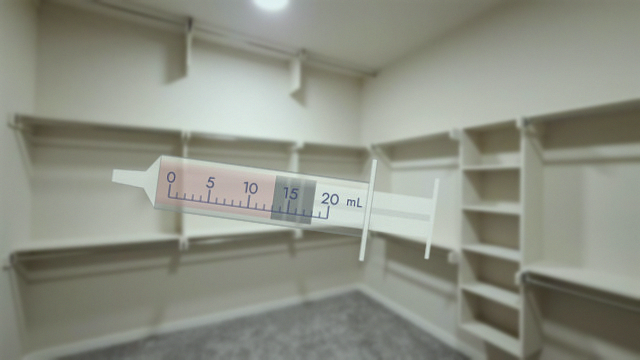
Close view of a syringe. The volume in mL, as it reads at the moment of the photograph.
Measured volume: 13 mL
